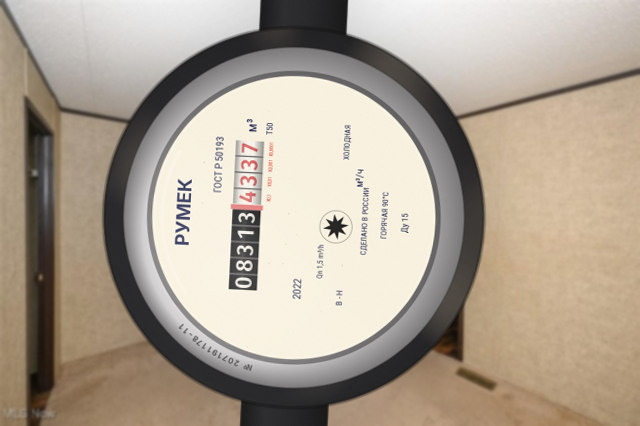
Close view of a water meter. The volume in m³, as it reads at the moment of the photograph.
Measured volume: 8313.4337 m³
